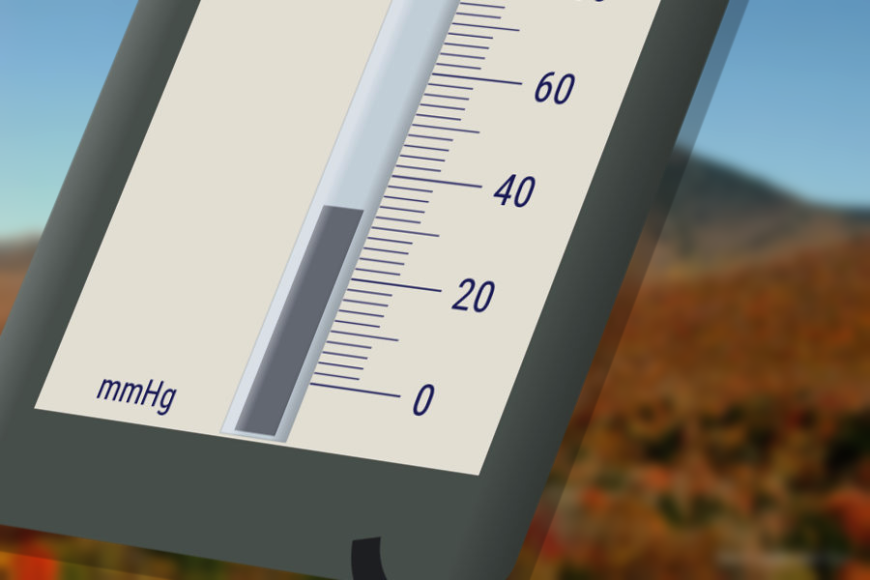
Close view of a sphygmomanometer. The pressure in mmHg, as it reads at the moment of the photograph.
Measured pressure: 33 mmHg
